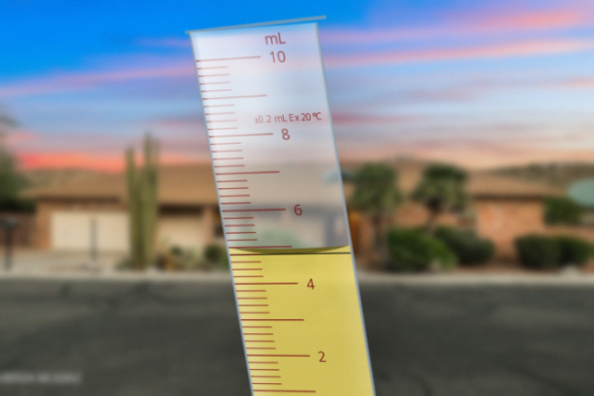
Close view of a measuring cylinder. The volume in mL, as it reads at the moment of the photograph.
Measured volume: 4.8 mL
